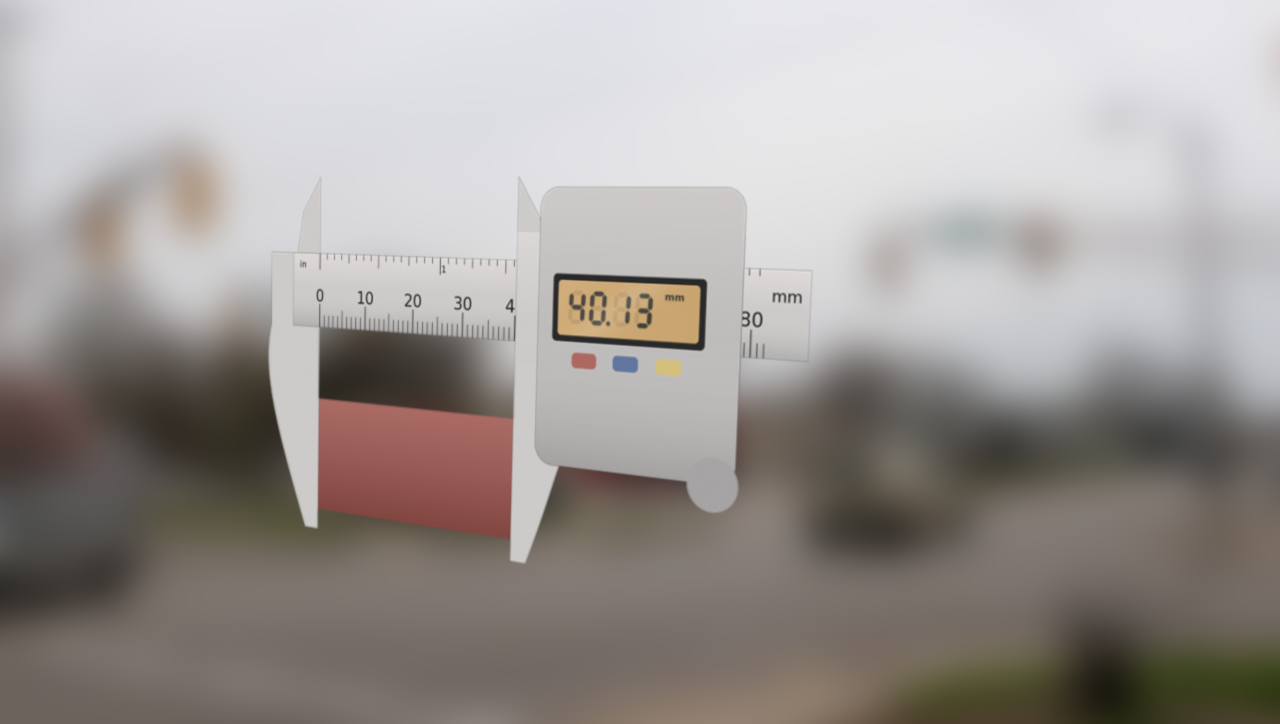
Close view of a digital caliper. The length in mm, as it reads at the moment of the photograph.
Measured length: 40.13 mm
